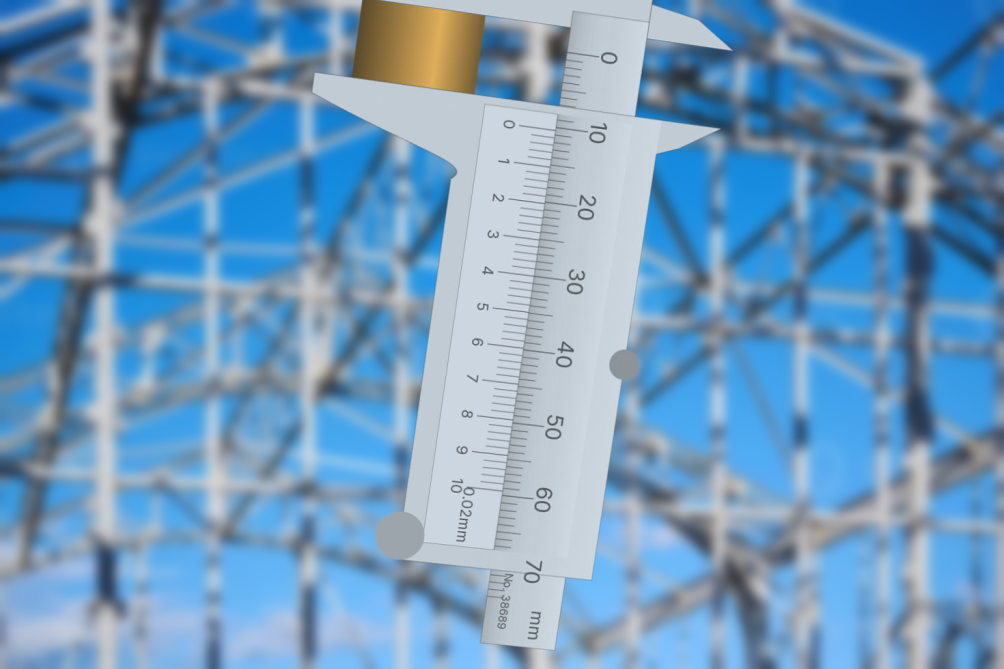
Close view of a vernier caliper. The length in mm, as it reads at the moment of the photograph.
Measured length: 10.4 mm
